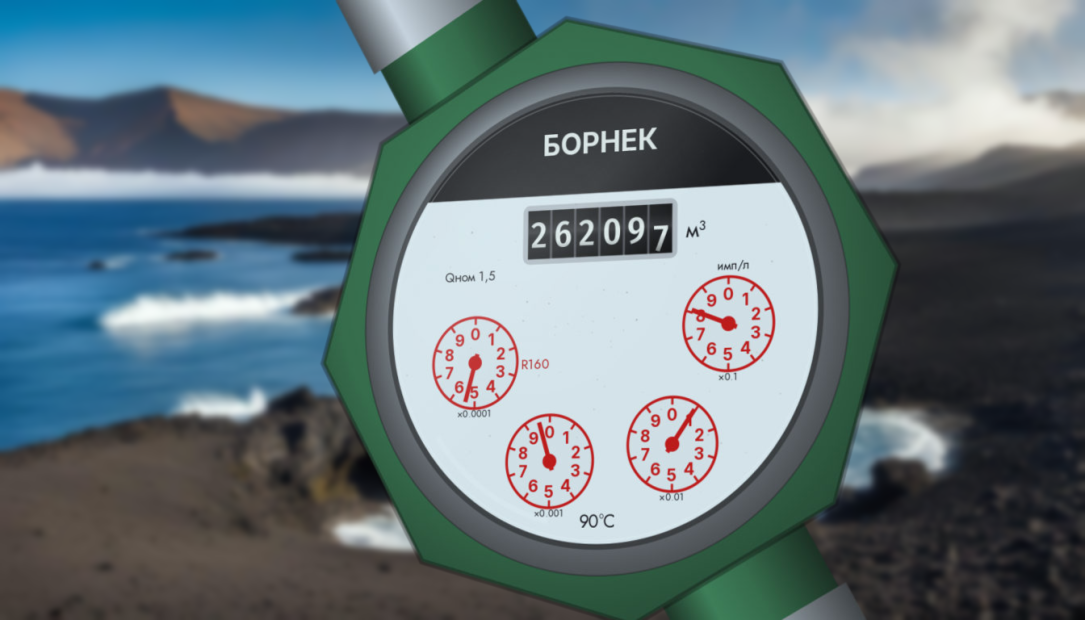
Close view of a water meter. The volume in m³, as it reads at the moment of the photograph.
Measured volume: 262096.8095 m³
